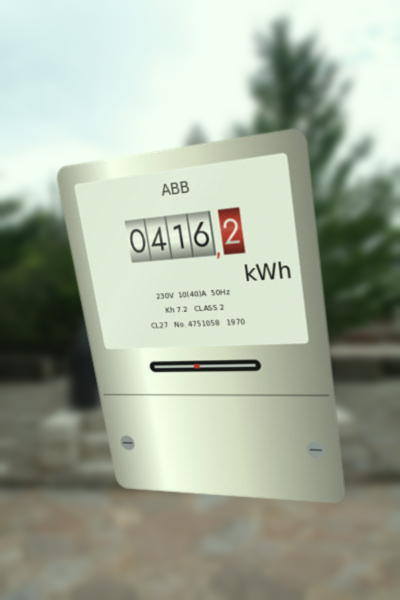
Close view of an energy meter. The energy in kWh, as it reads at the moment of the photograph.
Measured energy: 416.2 kWh
